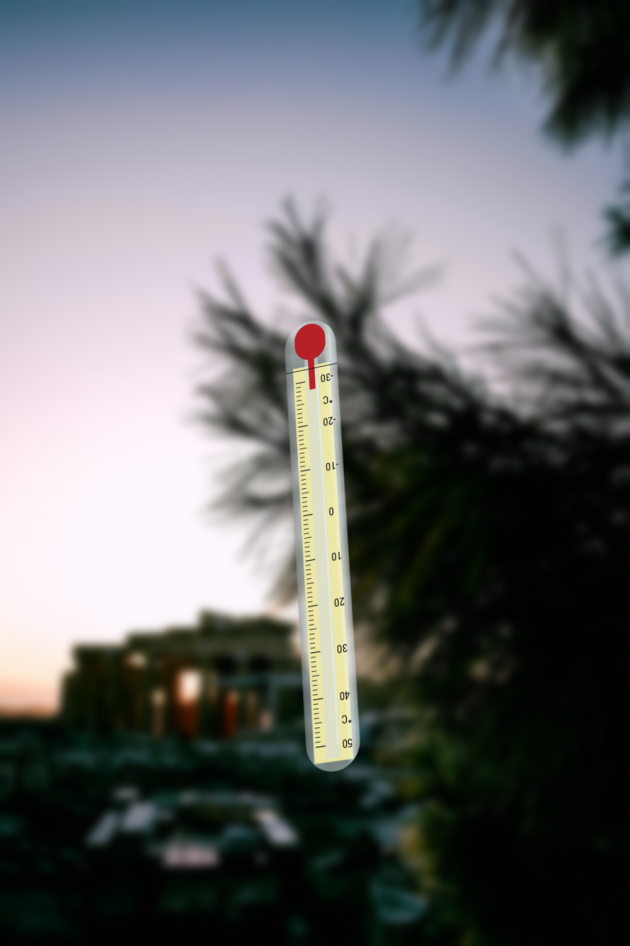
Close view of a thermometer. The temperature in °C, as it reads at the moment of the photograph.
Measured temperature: -28 °C
